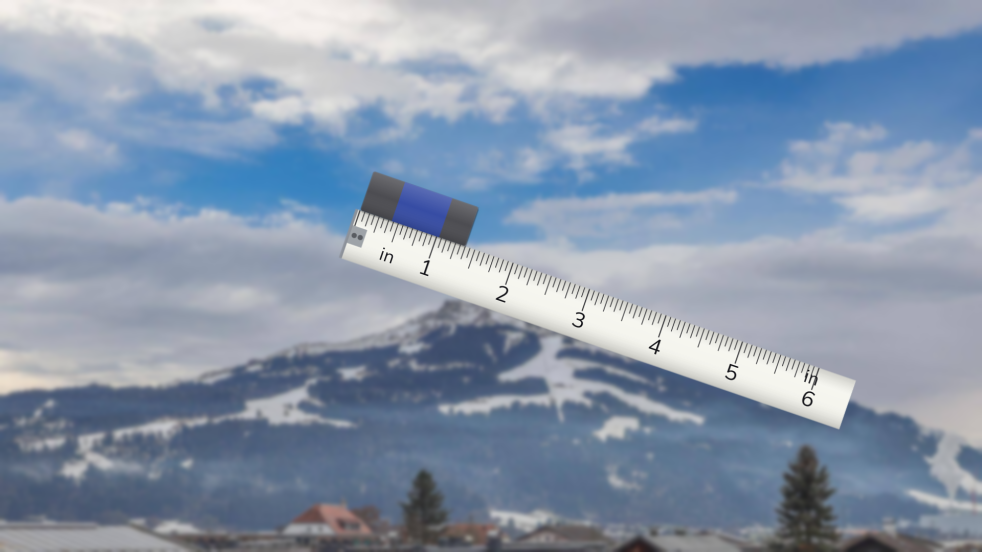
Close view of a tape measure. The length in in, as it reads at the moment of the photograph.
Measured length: 1.375 in
